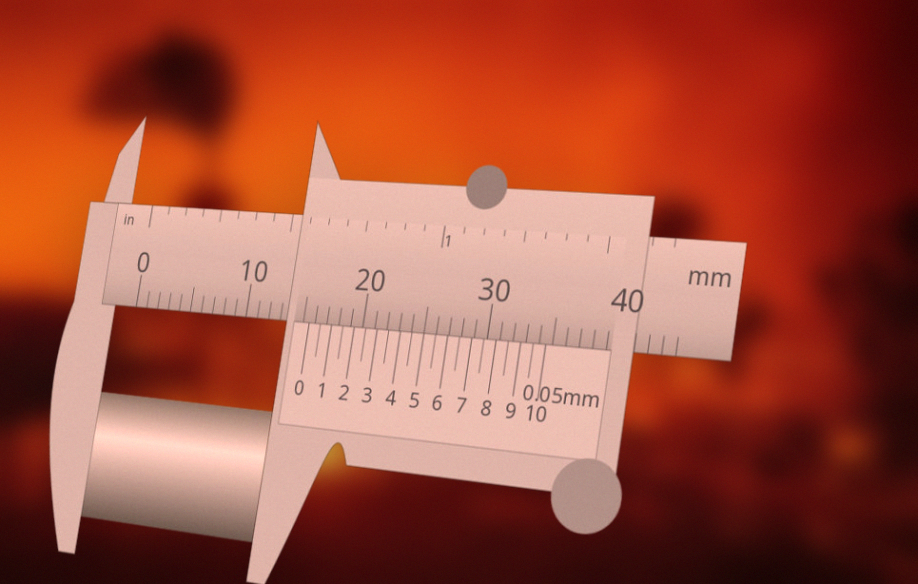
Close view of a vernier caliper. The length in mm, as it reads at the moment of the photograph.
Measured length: 15.5 mm
